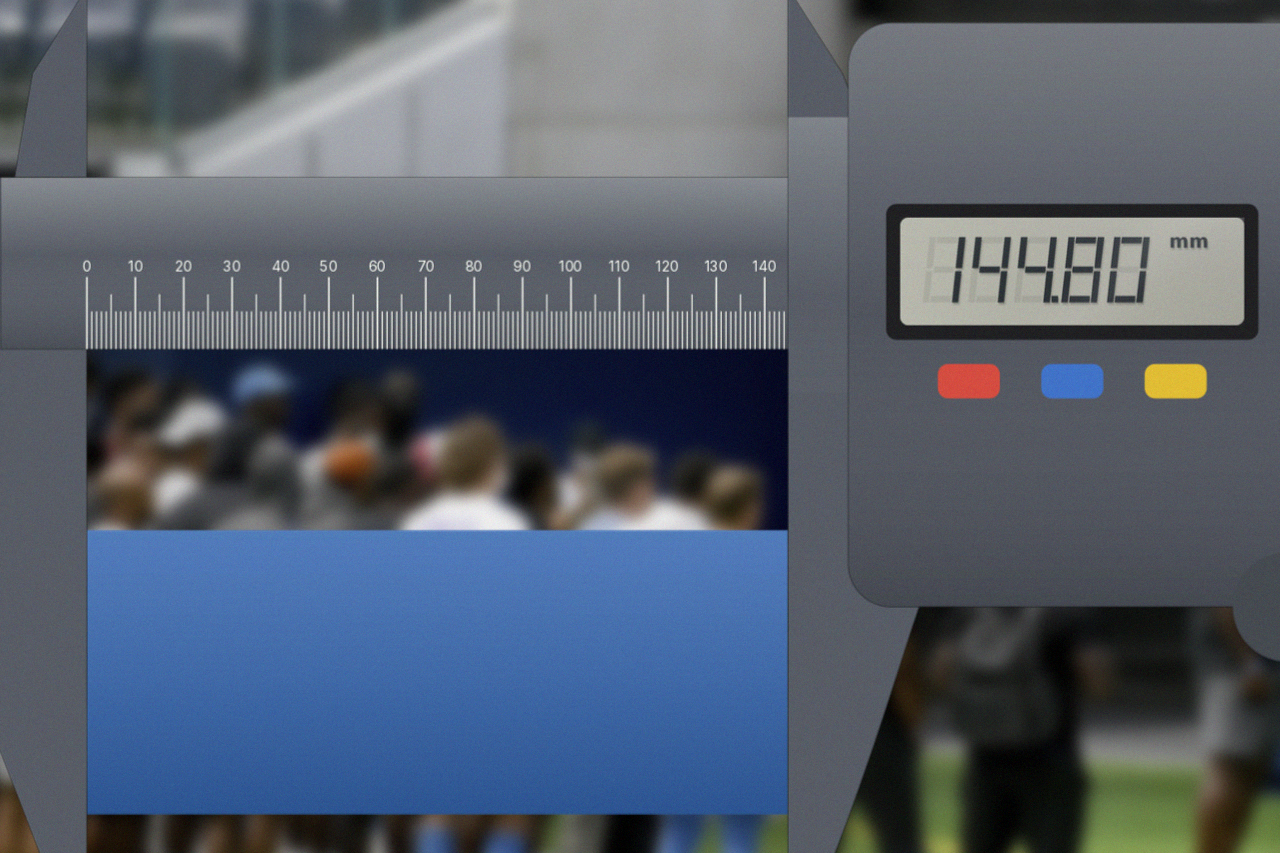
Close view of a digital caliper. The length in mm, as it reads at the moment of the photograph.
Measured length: 144.80 mm
